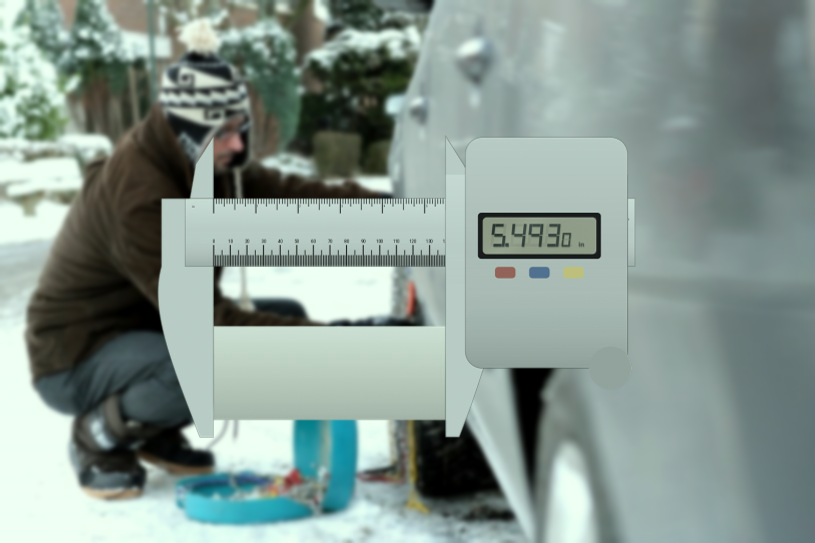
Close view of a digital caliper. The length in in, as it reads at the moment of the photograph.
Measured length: 5.4930 in
